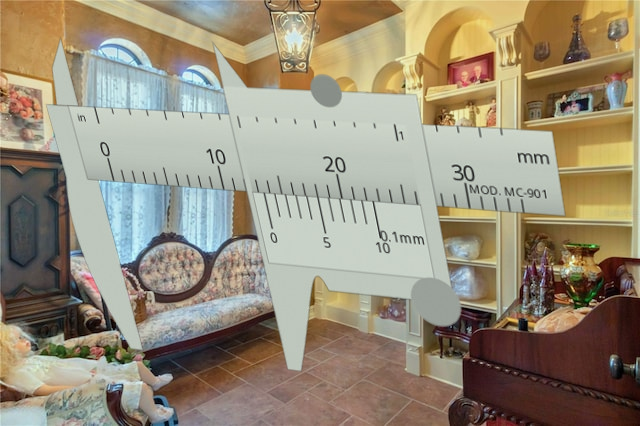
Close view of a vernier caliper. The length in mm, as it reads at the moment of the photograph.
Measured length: 13.5 mm
